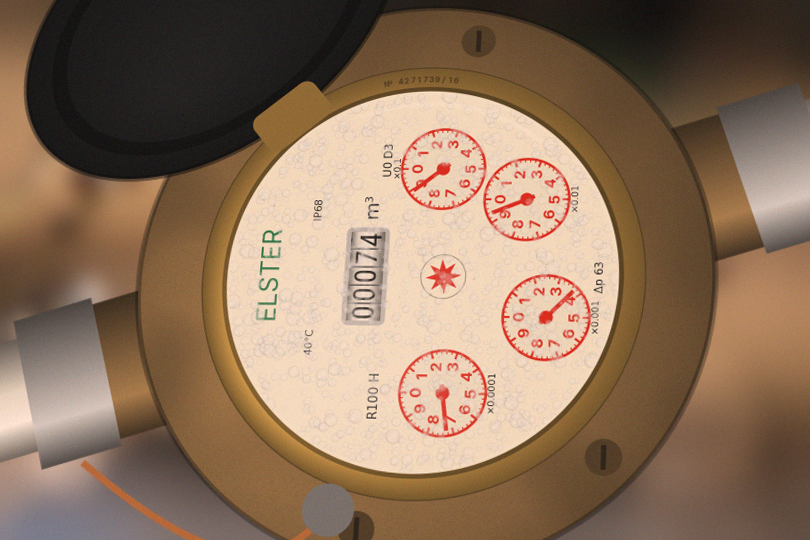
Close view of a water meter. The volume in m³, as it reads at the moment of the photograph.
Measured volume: 73.8937 m³
